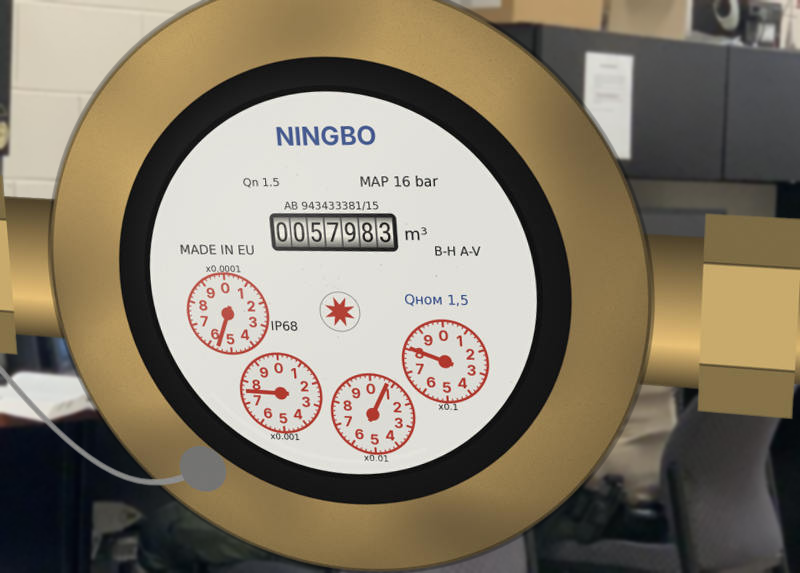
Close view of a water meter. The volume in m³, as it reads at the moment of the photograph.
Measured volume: 57983.8075 m³
